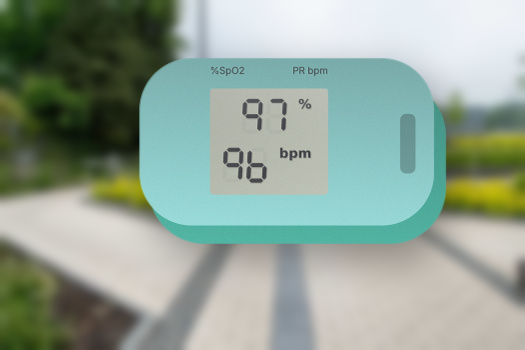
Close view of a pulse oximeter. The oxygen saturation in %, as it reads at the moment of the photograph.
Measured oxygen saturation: 97 %
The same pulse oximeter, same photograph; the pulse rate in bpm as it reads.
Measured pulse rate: 96 bpm
